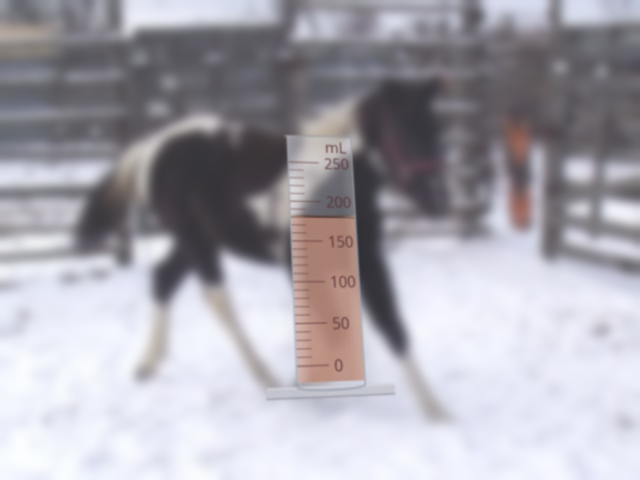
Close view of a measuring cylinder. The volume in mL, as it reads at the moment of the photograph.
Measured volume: 180 mL
